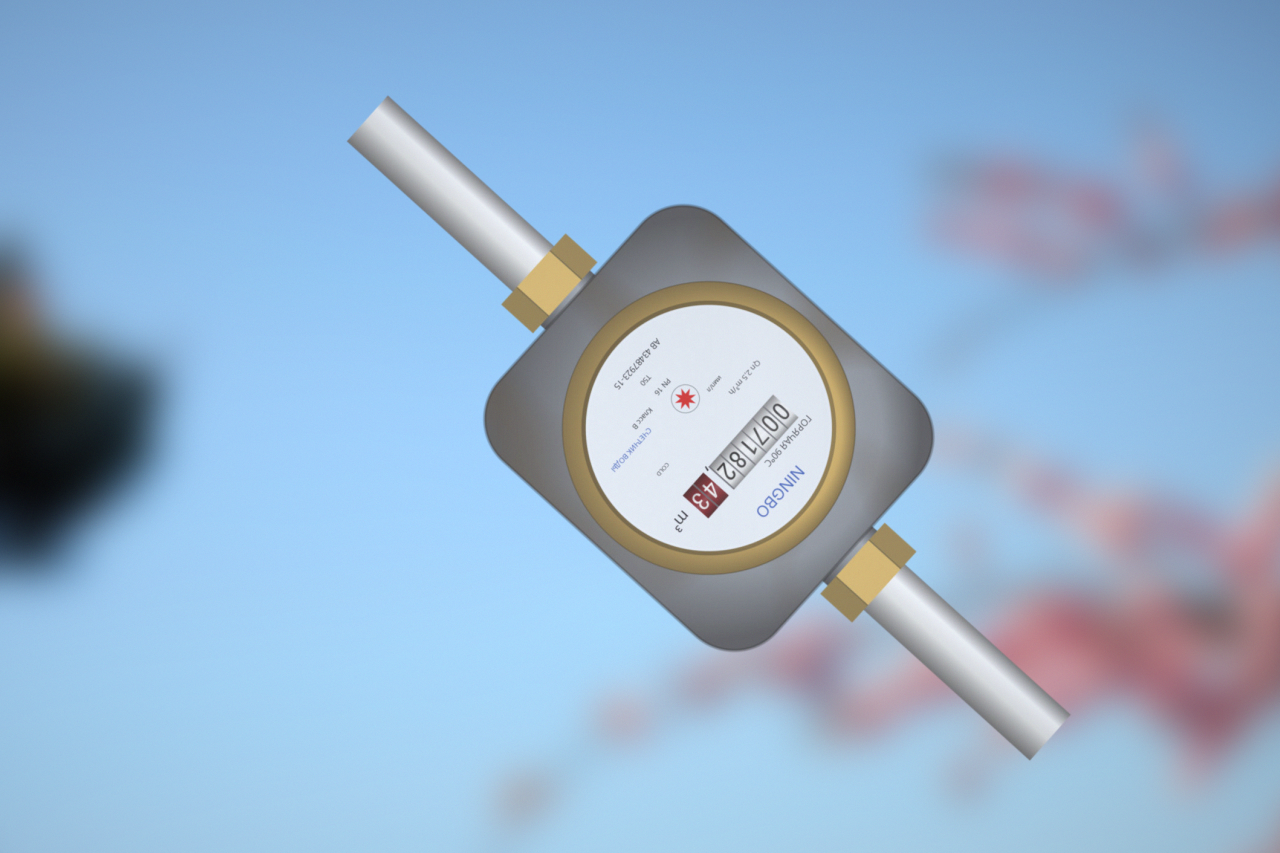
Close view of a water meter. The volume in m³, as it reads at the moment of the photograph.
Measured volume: 7182.43 m³
